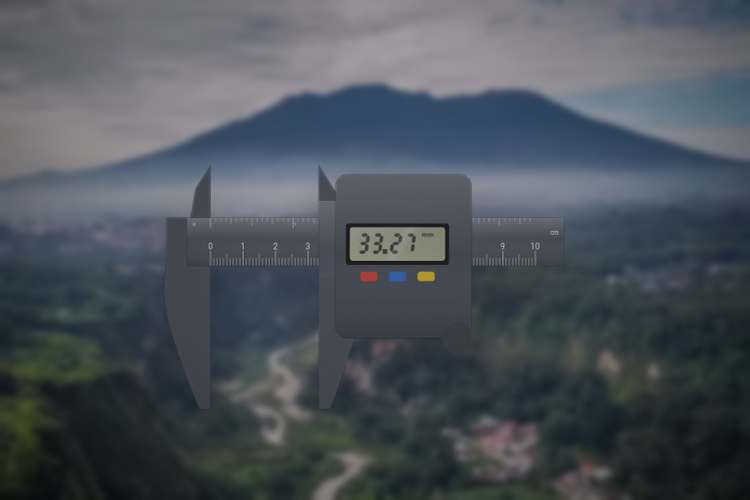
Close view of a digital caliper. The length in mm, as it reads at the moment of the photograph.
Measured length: 33.27 mm
